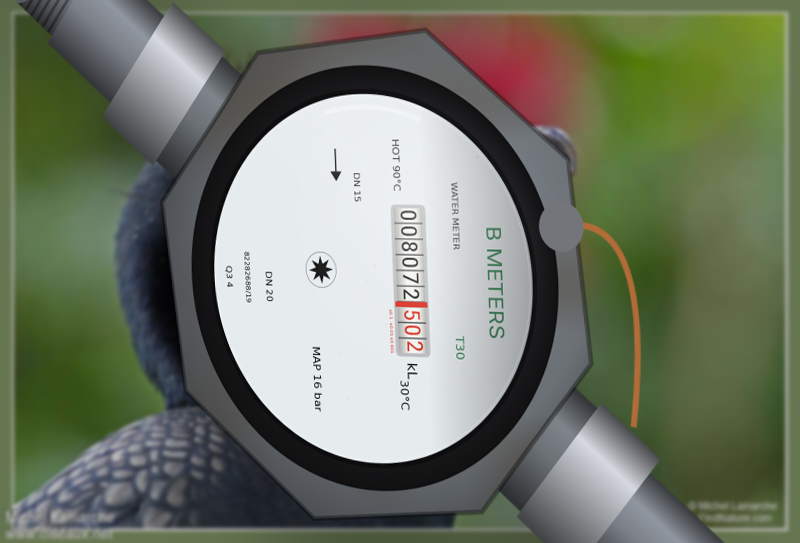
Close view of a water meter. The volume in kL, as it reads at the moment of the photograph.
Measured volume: 8072.502 kL
